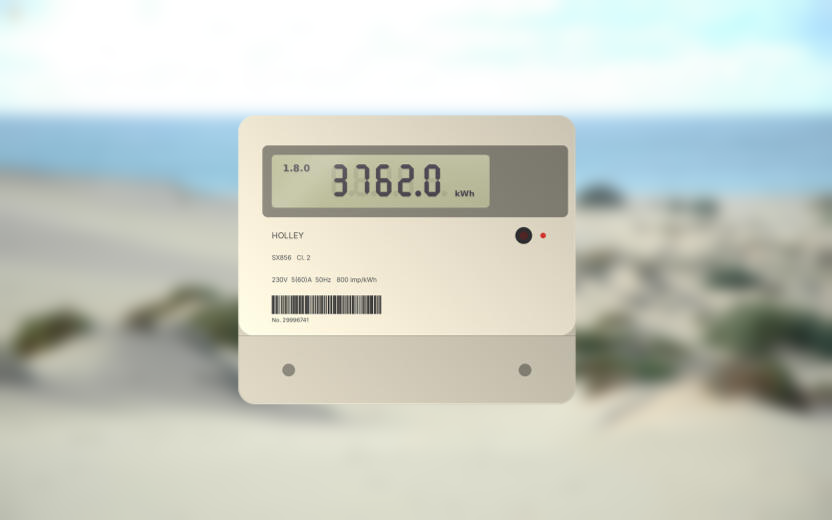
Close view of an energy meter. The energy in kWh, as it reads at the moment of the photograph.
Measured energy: 3762.0 kWh
